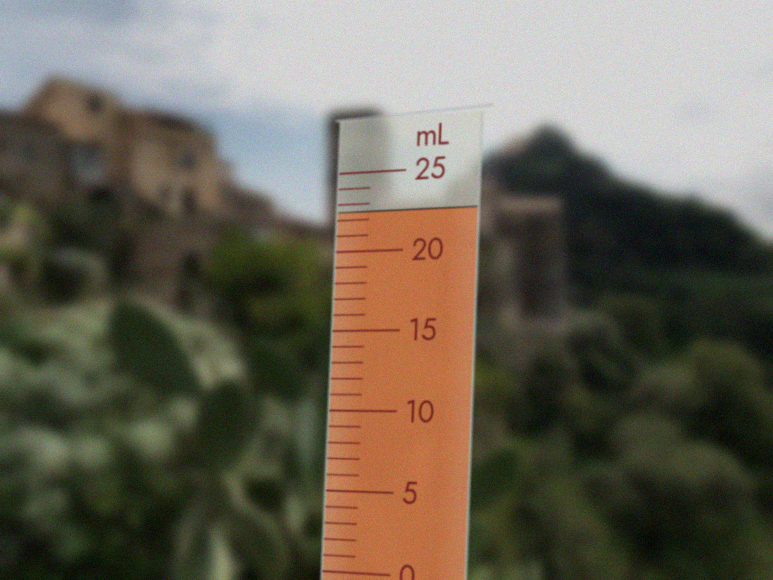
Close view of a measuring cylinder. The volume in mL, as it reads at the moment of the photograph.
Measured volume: 22.5 mL
